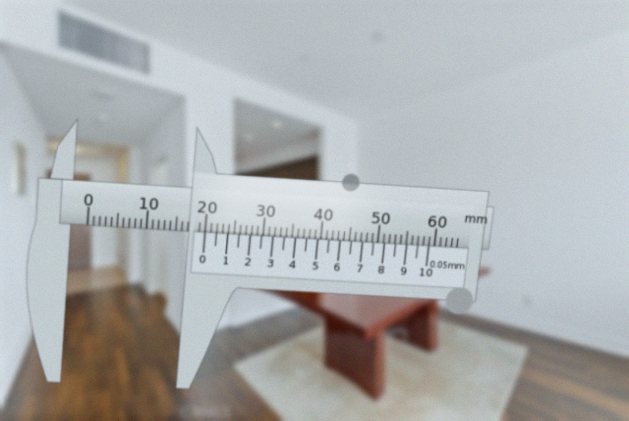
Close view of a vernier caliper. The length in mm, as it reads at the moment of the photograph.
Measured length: 20.0 mm
